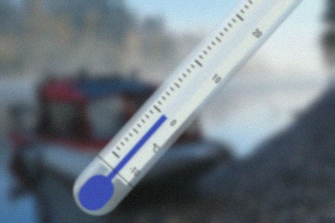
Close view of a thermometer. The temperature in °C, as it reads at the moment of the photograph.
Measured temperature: 0 °C
